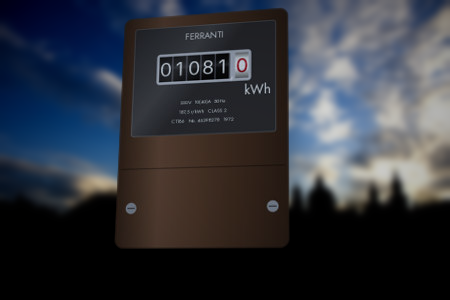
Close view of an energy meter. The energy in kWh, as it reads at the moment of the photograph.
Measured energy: 1081.0 kWh
